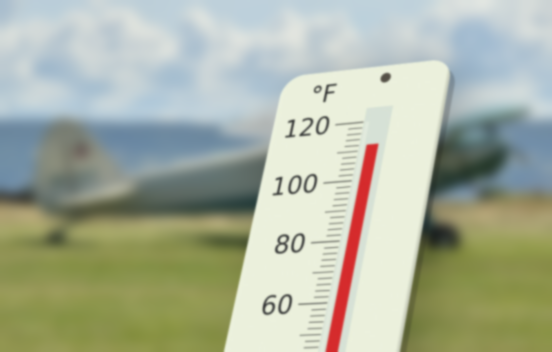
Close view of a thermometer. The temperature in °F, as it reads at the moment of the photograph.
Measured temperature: 112 °F
